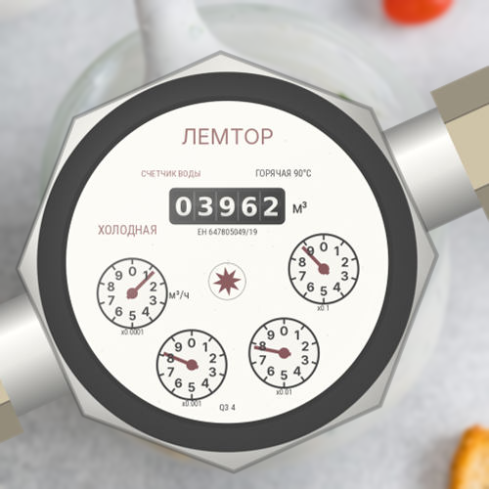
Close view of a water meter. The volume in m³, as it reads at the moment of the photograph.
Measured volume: 3962.8781 m³
